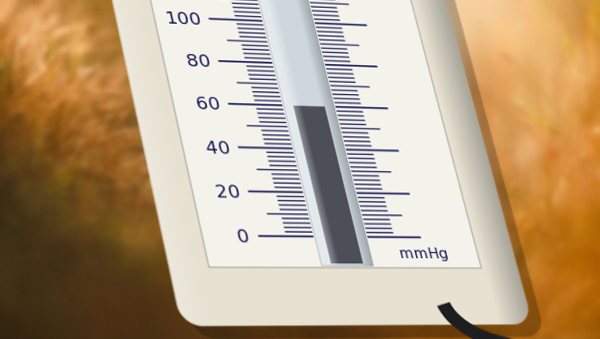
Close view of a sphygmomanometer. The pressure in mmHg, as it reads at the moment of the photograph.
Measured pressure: 60 mmHg
